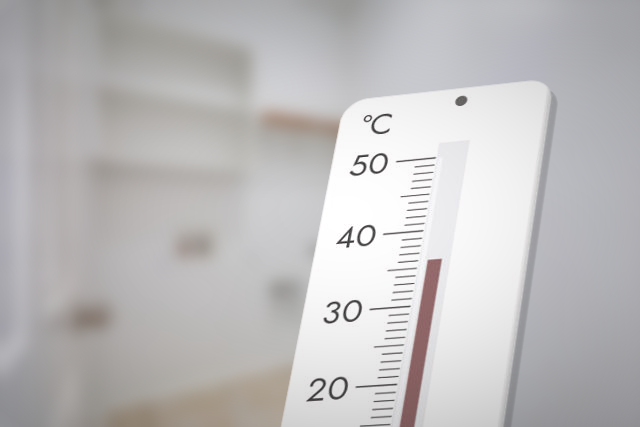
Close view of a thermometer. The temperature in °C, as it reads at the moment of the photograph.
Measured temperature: 36 °C
